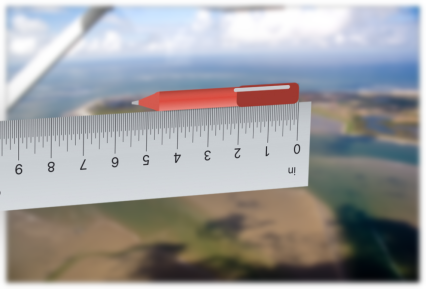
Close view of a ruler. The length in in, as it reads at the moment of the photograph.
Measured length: 5.5 in
